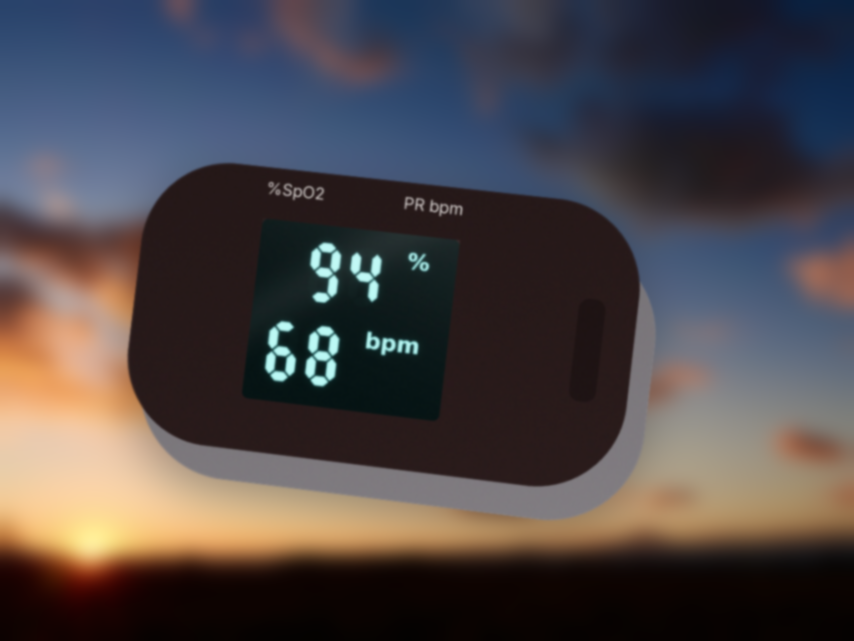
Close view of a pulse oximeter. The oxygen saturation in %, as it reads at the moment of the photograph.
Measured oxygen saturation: 94 %
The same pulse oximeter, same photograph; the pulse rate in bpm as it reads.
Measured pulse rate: 68 bpm
